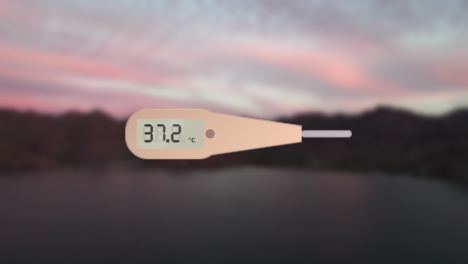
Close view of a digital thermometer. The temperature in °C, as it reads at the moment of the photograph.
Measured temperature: 37.2 °C
